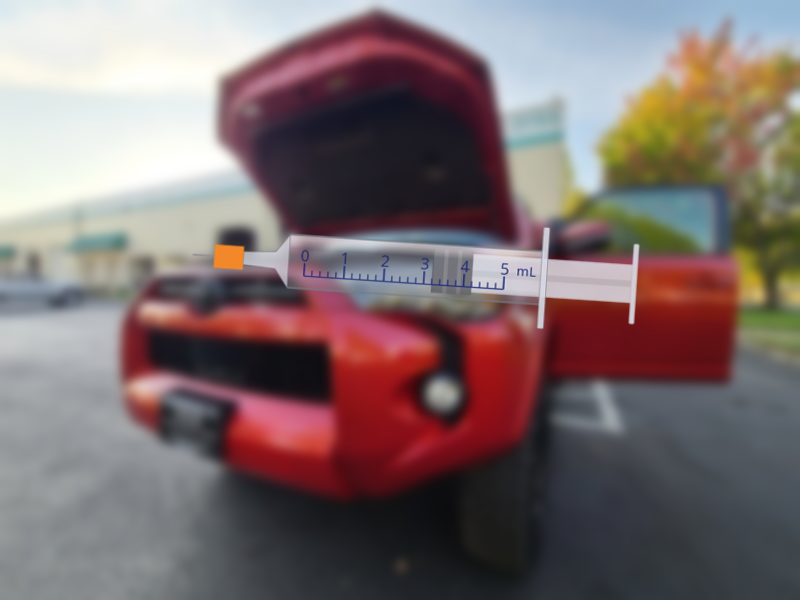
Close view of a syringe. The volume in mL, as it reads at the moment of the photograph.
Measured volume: 3.2 mL
